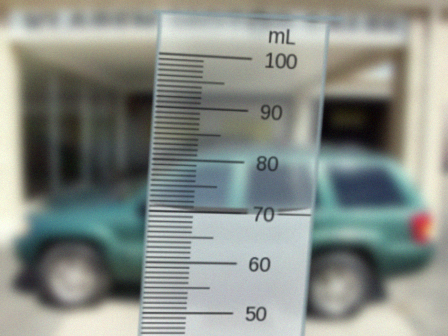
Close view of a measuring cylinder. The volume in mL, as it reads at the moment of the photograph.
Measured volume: 70 mL
